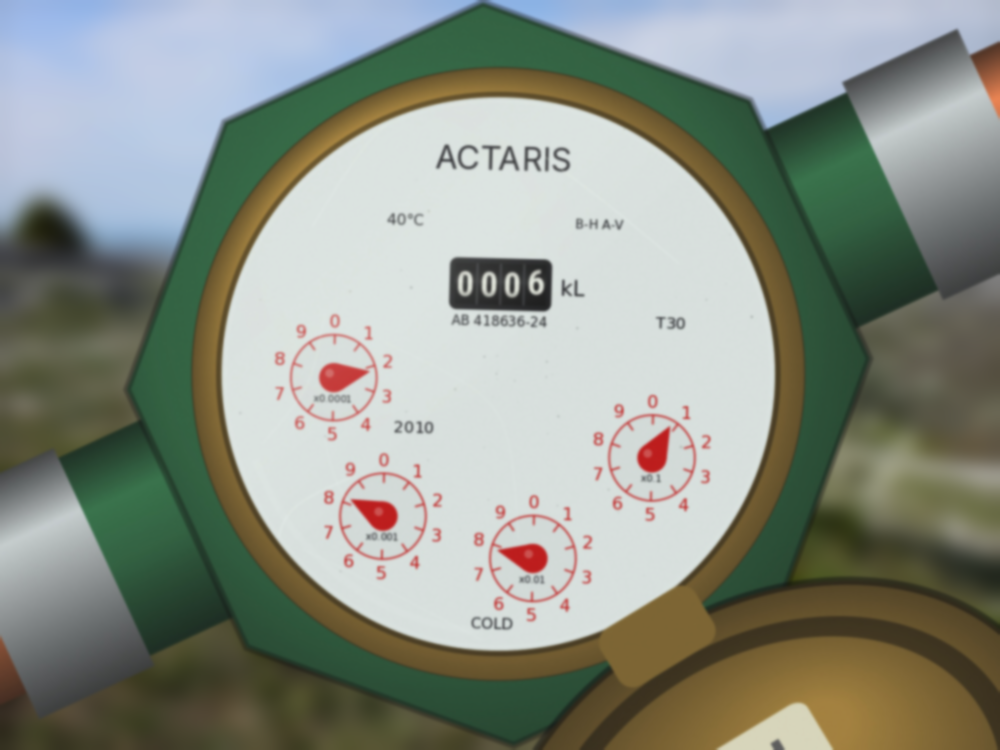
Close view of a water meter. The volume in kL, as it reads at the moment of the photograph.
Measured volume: 6.0782 kL
